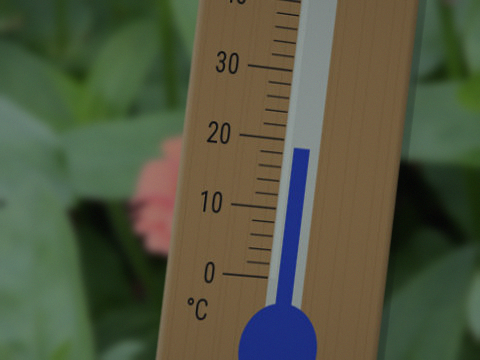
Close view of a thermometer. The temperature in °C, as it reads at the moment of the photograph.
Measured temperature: 19 °C
